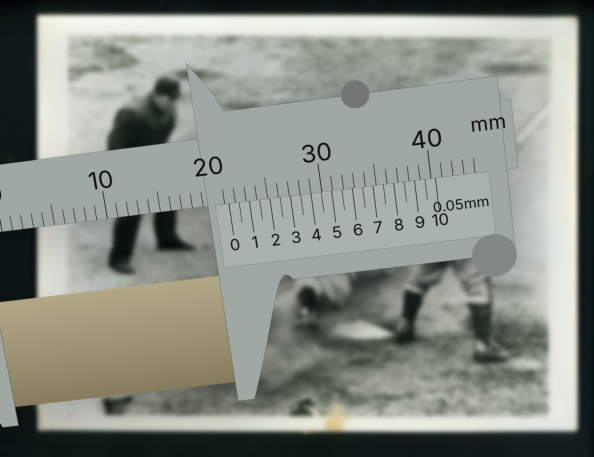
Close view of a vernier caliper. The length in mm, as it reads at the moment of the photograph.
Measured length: 21.4 mm
